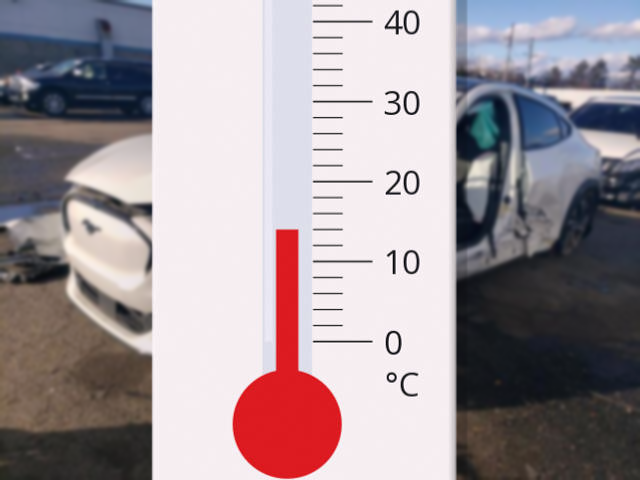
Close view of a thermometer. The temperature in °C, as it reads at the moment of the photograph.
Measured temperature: 14 °C
